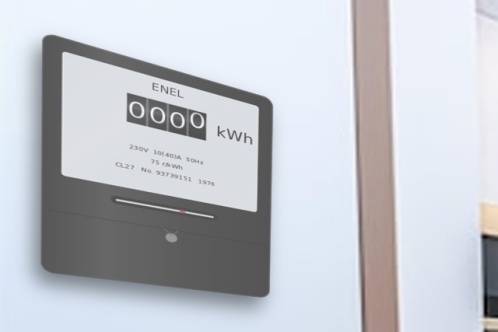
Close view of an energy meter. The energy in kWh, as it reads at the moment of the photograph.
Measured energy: 0 kWh
